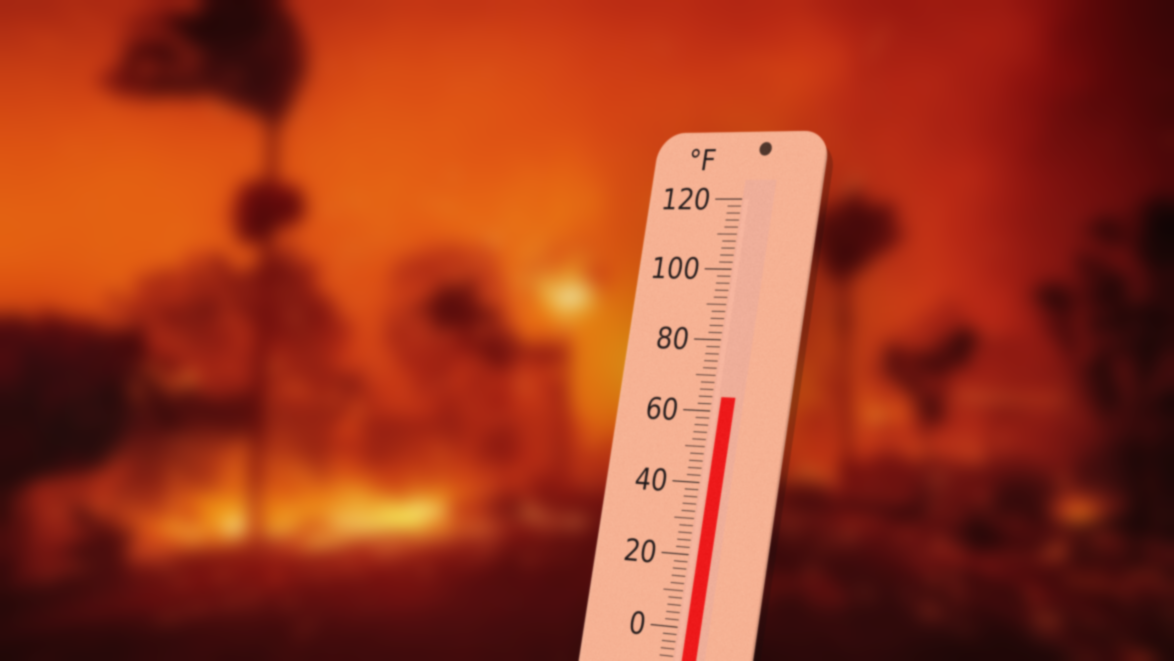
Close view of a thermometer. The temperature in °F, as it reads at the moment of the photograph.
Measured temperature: 64 °F
